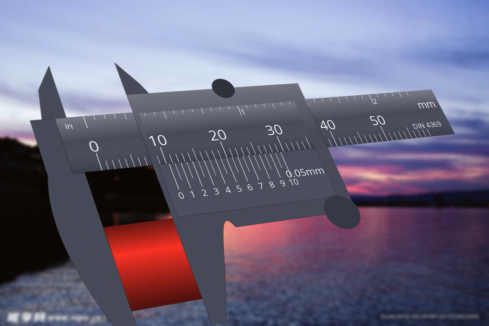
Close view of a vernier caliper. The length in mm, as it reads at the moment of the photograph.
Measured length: 10.4 mm
